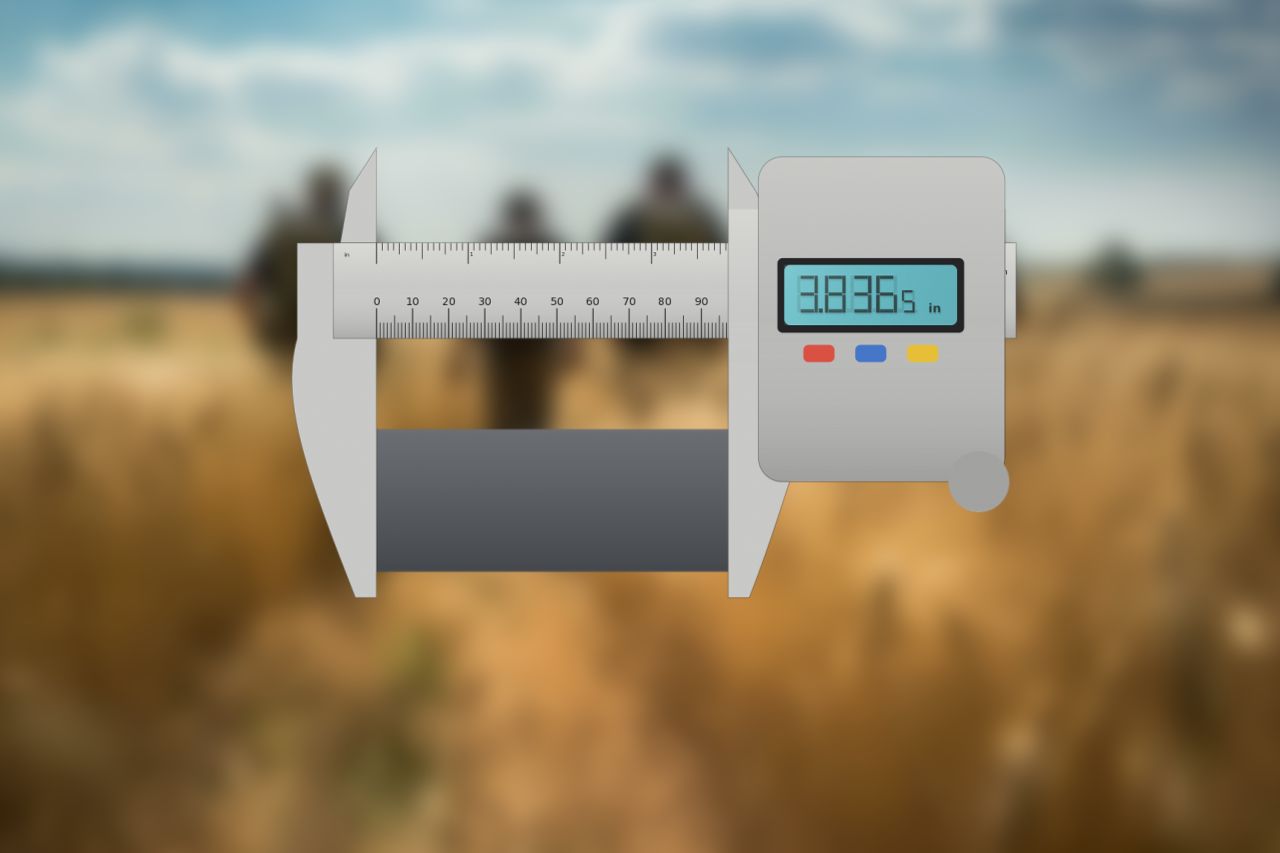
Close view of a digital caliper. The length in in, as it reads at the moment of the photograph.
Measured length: 3.8365 in
